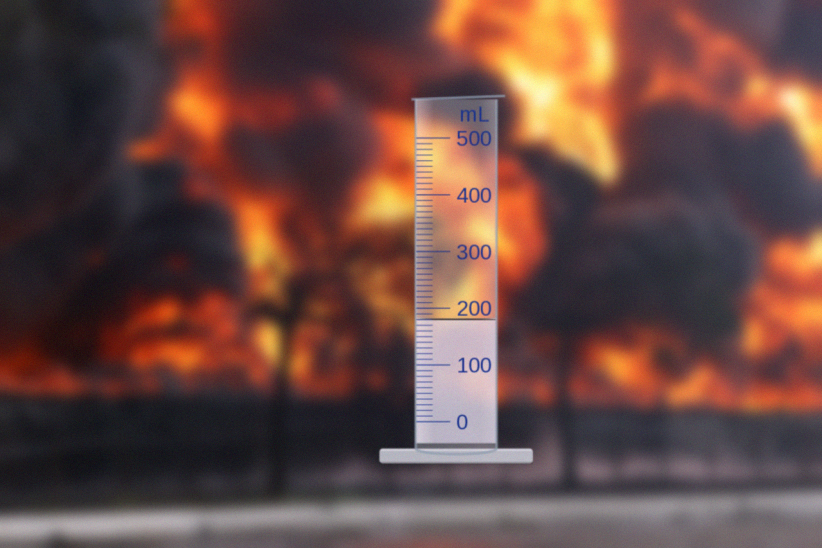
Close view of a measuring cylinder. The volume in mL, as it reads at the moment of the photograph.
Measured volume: 180 mL
